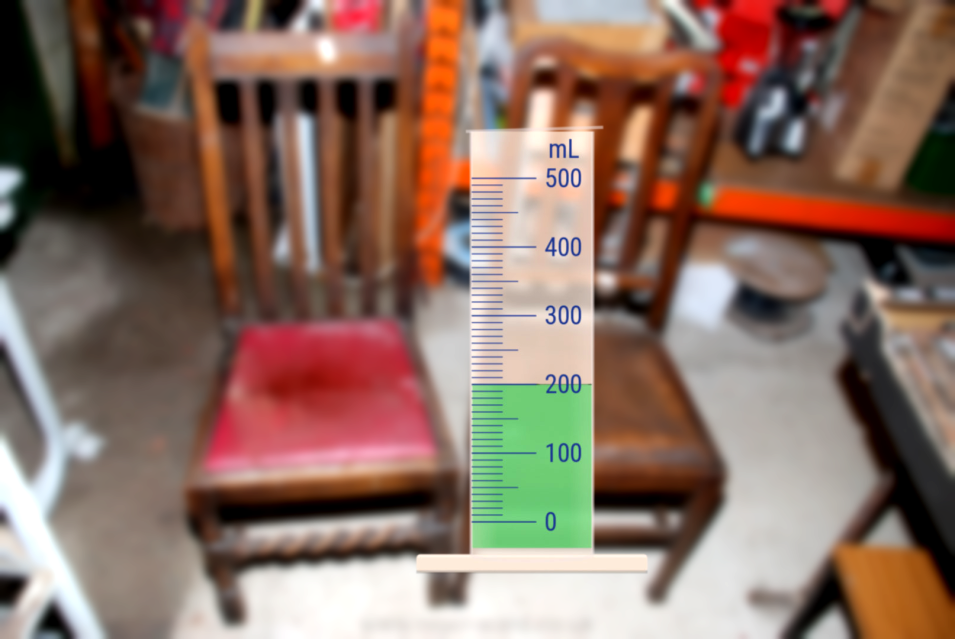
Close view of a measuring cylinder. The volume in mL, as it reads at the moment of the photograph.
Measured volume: 200 mL
